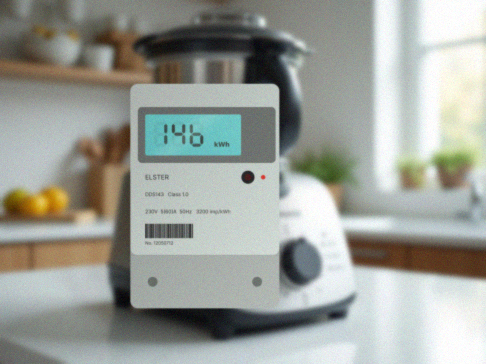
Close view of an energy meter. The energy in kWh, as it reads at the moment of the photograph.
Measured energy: 146 kWh
